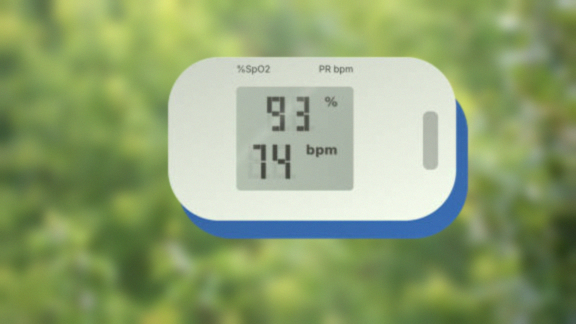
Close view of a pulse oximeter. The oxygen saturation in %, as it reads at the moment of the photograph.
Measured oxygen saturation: 93 %
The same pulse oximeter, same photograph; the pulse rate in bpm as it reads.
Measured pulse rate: 74 bpm
